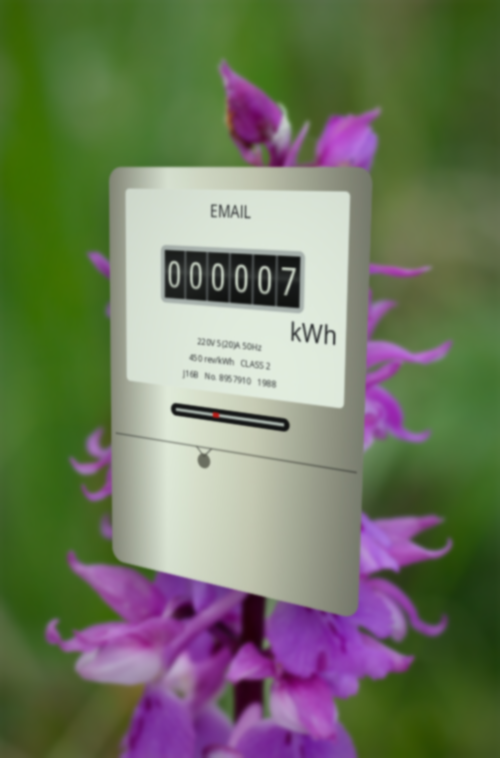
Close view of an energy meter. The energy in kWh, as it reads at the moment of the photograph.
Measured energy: 7 kWh
